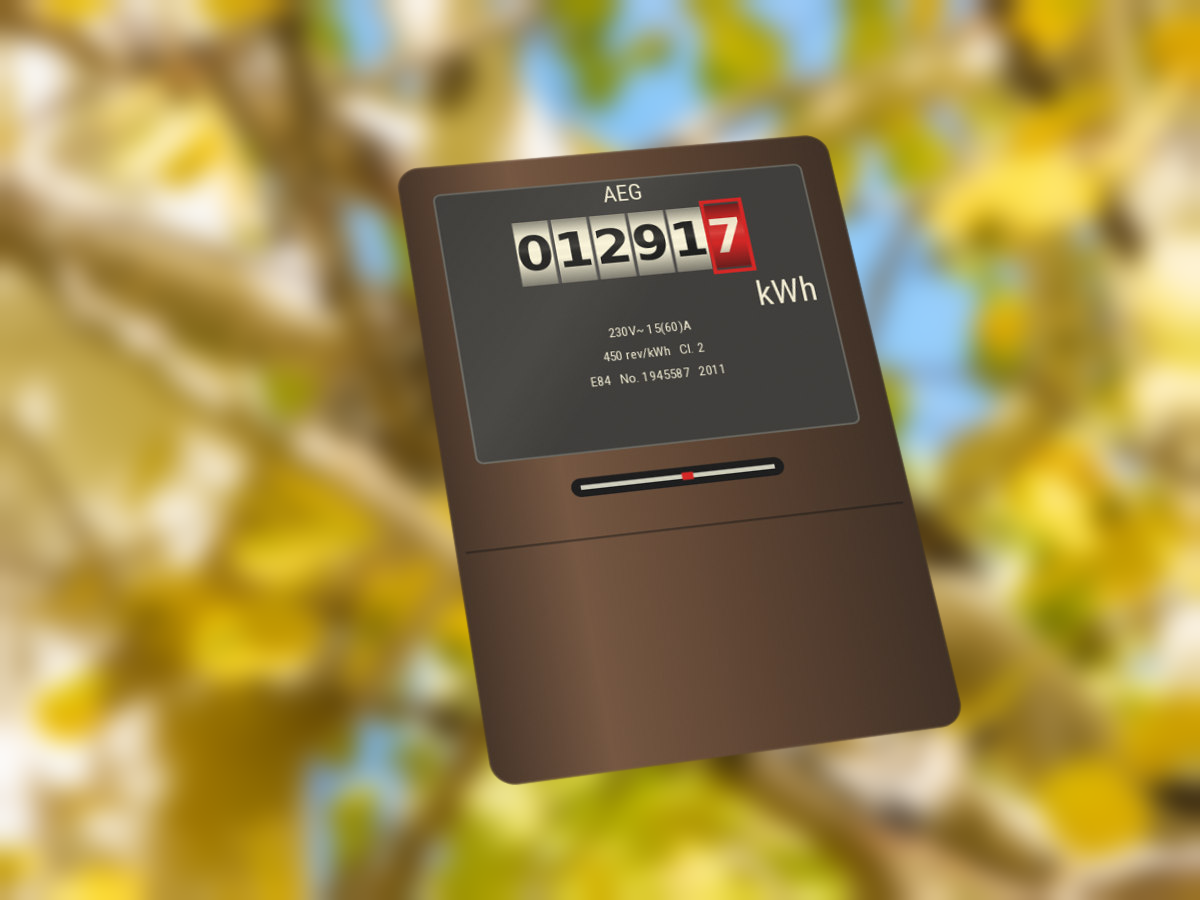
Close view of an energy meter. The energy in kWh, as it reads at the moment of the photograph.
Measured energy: 1291.7 kWh
